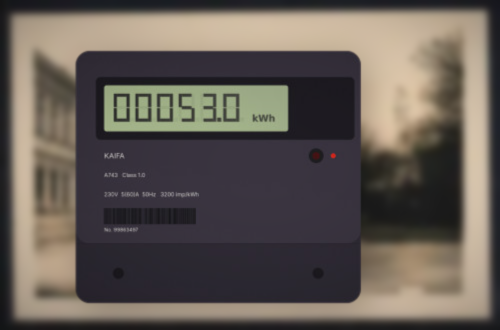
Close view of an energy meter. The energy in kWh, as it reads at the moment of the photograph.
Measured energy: 53.0 kWh
